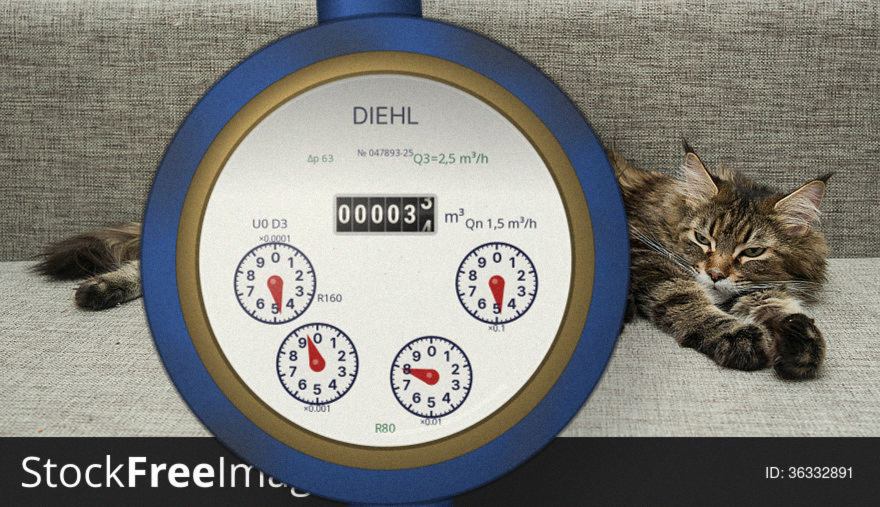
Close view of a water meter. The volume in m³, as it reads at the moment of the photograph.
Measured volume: 33.4794 m³
